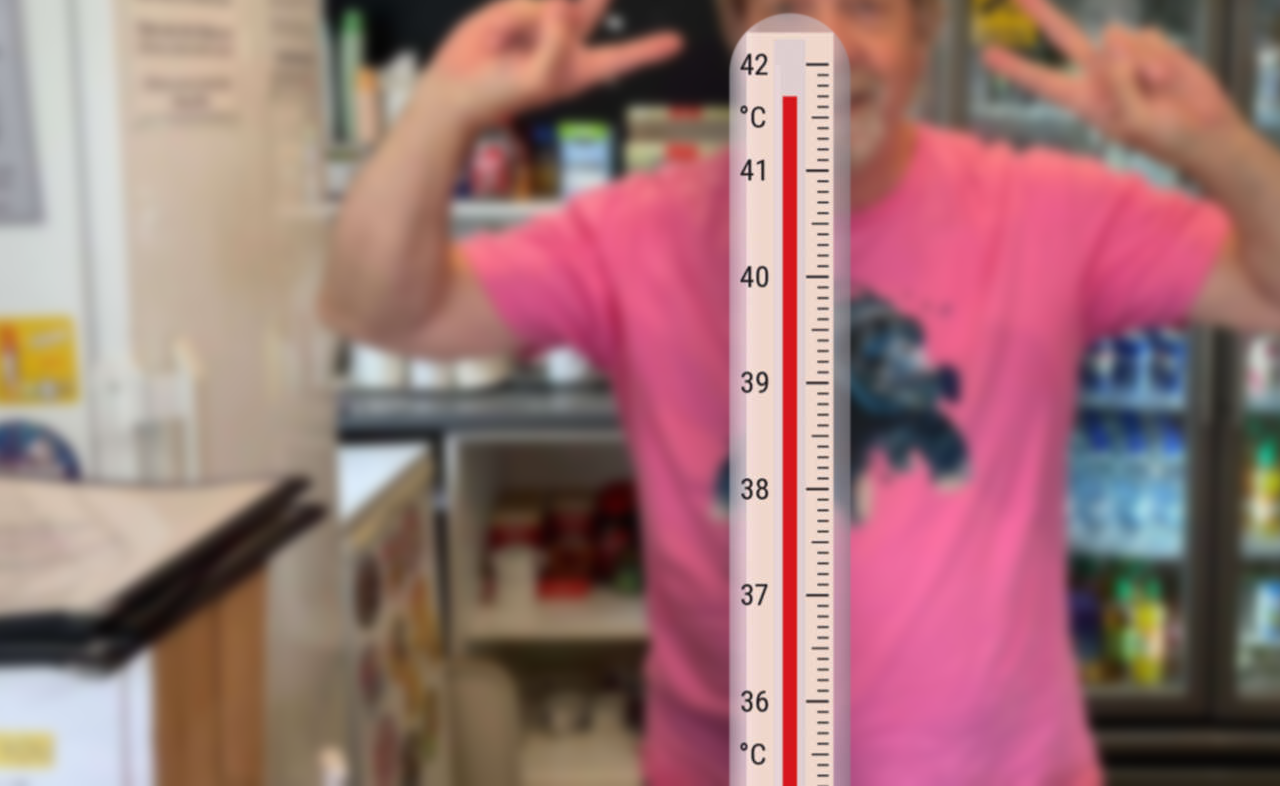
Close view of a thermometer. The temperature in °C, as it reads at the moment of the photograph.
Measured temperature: 41.7 °C
